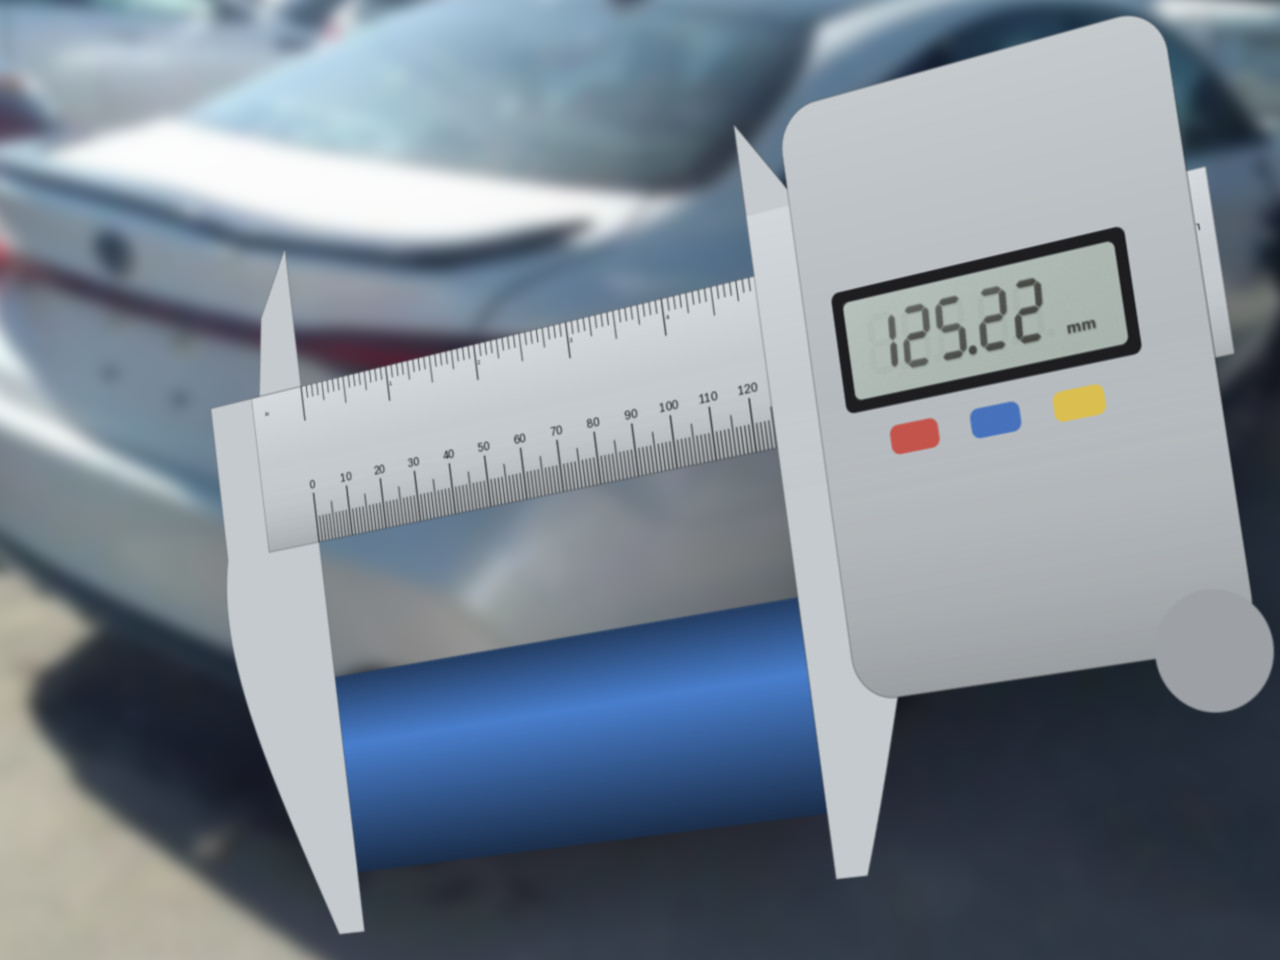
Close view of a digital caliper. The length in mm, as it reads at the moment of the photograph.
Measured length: 125.22 mm
